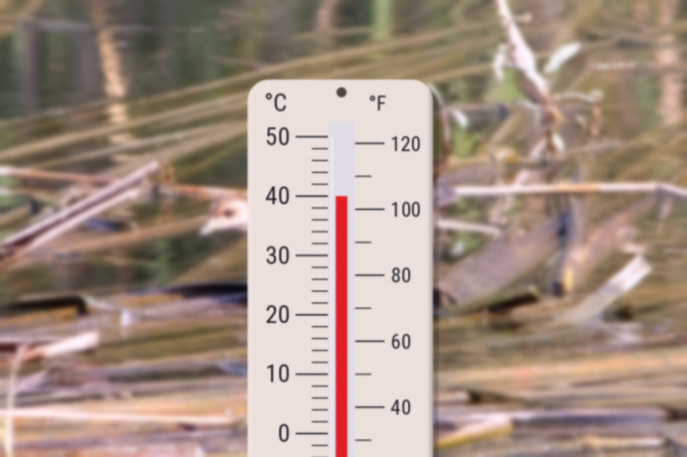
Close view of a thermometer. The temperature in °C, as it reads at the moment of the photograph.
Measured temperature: 40 °C
